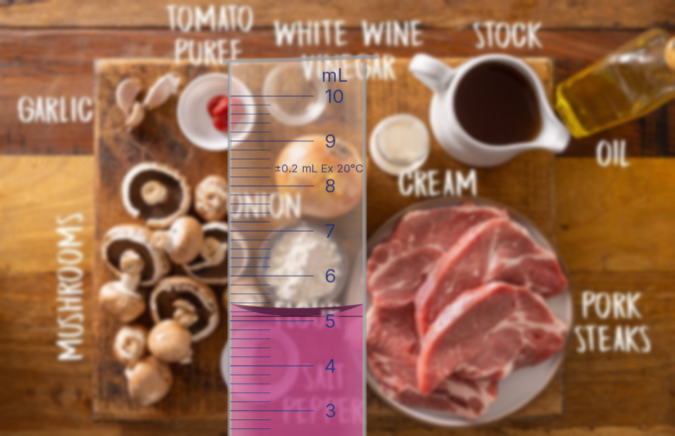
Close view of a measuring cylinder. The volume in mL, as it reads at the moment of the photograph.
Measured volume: 5.1 mL
